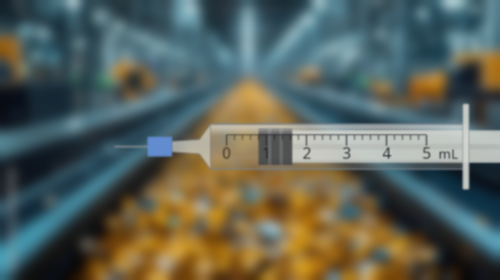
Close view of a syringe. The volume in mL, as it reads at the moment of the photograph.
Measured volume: 0.8 mL
